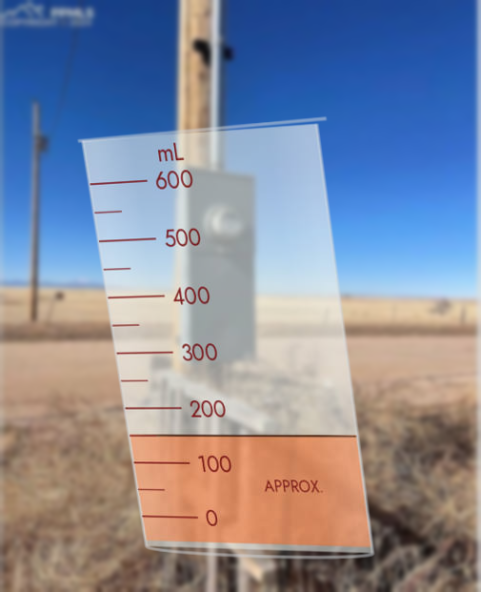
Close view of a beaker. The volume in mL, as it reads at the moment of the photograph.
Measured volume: 150 mL
